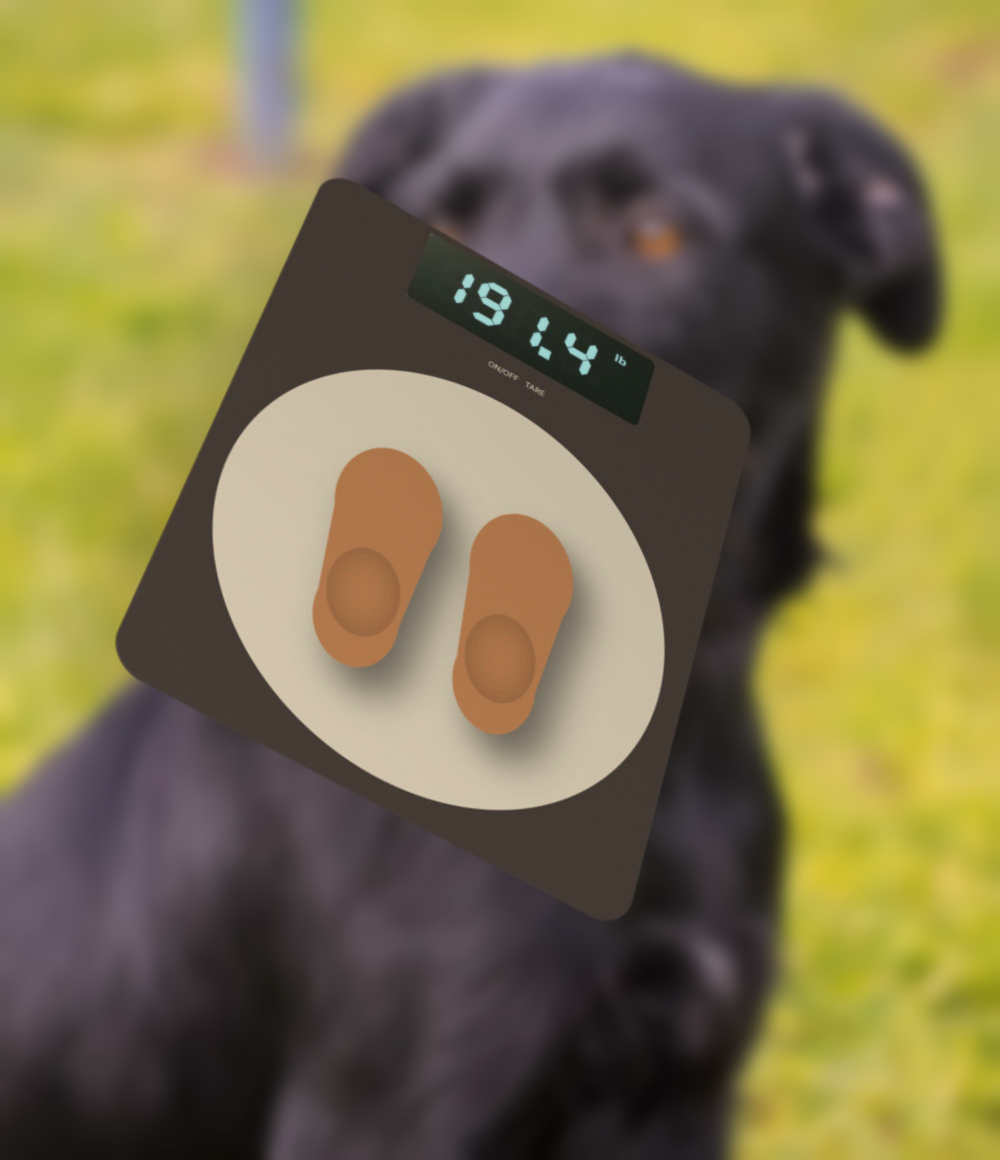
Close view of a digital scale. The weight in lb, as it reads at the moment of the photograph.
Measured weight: 191.4 lb
